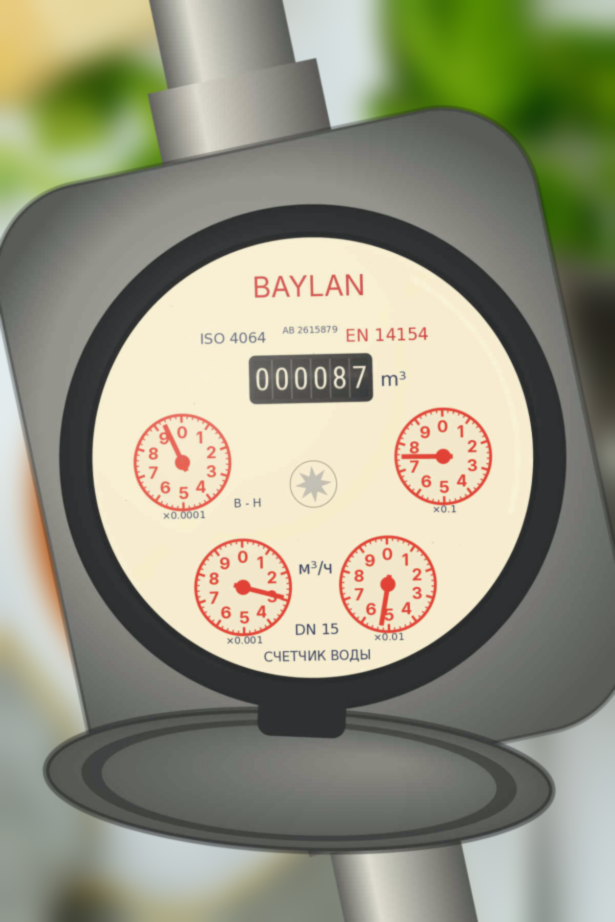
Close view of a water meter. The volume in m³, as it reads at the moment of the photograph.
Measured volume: 87.7529 m³
